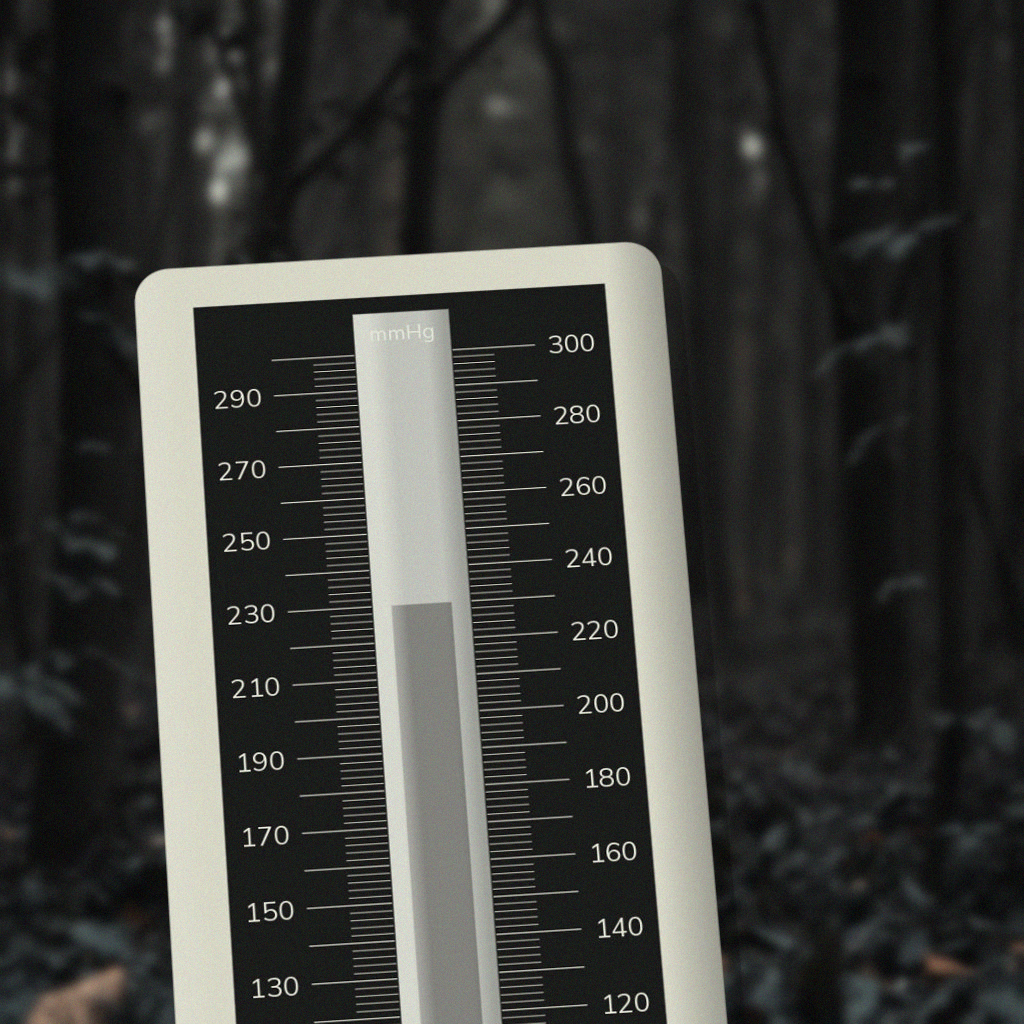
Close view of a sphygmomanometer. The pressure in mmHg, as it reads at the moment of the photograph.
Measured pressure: 230 mmHg
